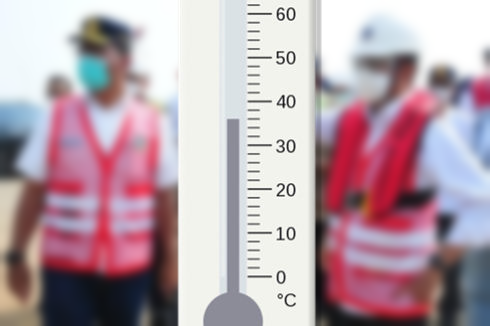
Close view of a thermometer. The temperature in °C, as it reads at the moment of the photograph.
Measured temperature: 36 °C
